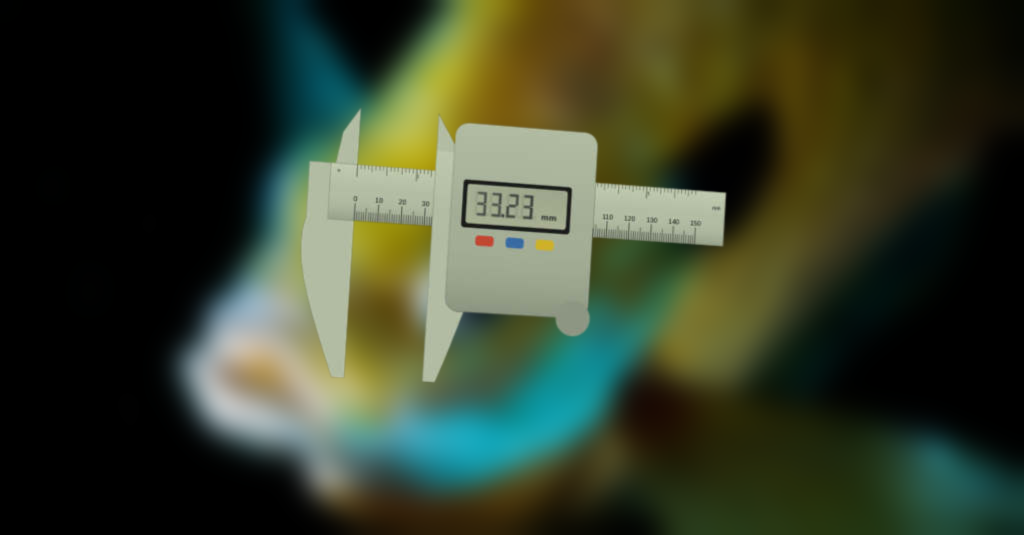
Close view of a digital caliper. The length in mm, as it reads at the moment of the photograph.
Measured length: 33.23 mm
